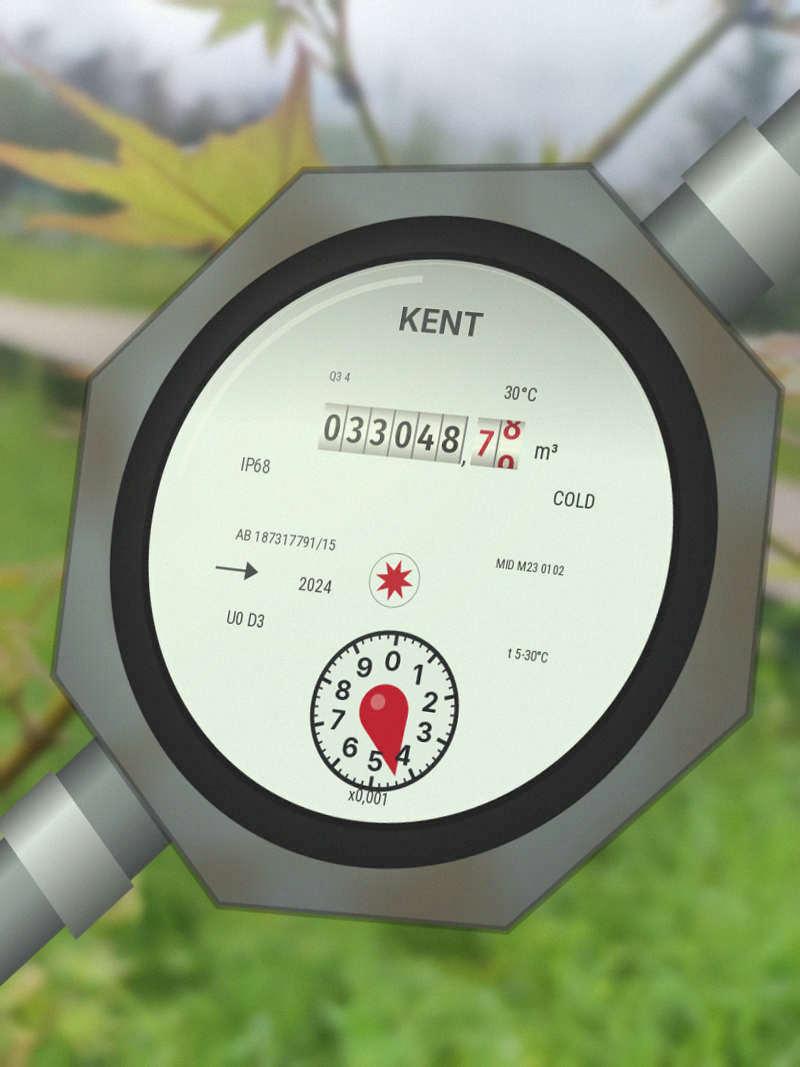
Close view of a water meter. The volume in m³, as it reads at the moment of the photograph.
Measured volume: 33048.784 m³
